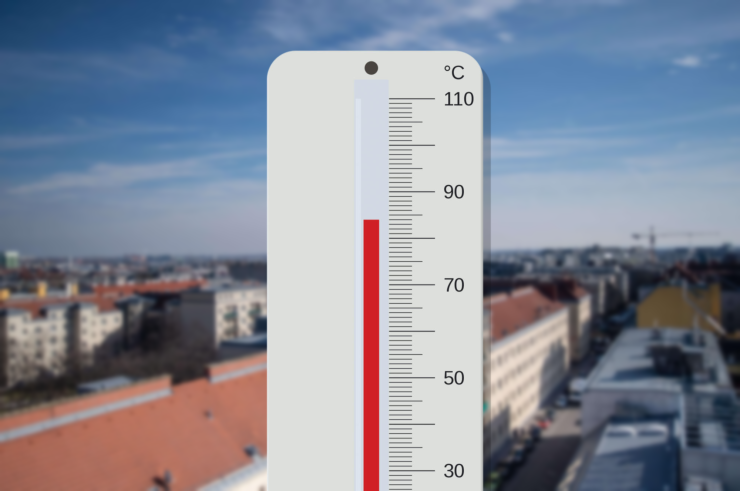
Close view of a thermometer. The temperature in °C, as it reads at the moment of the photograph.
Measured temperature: 84 °C
